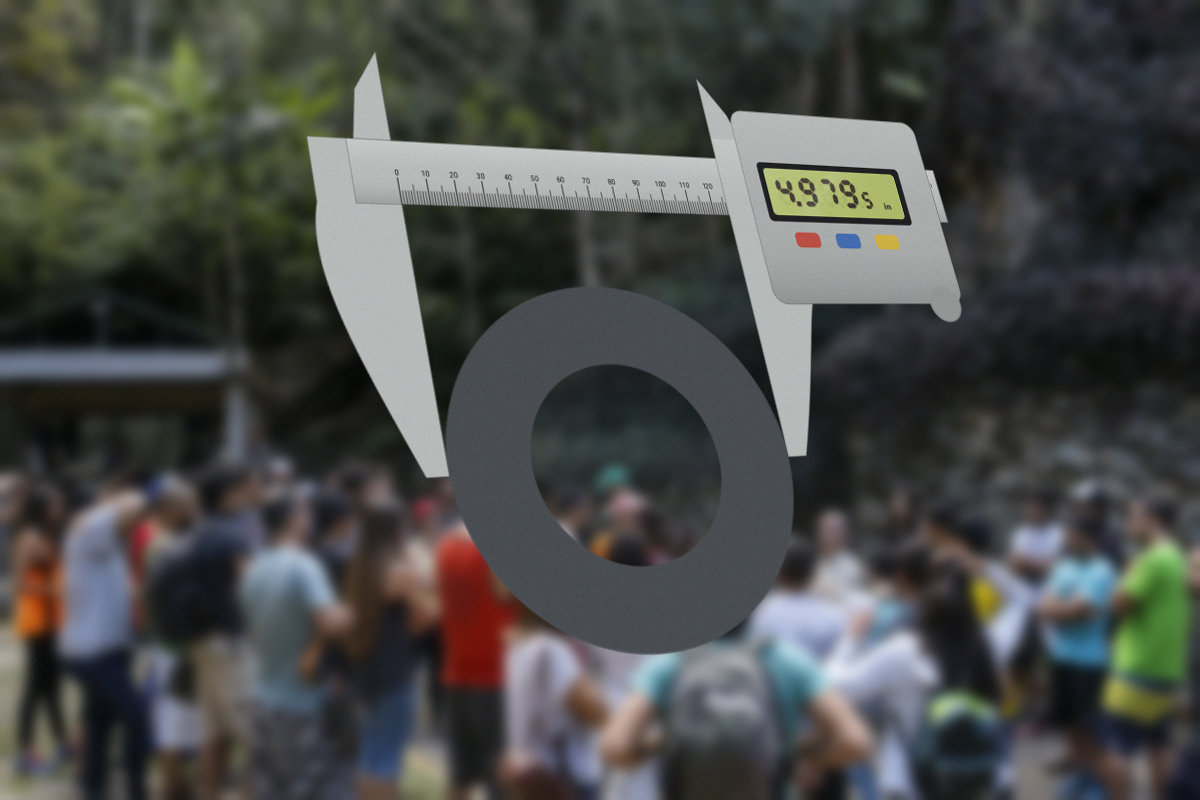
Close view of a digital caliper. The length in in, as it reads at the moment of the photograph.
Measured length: 4.9795 in
